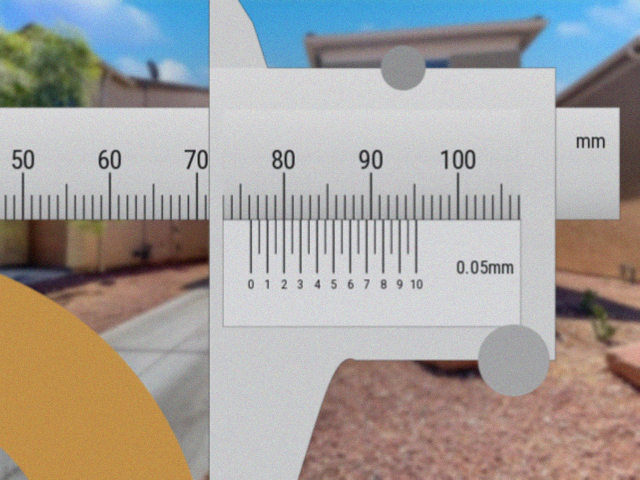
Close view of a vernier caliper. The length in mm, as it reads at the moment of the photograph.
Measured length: 76.2 mm
